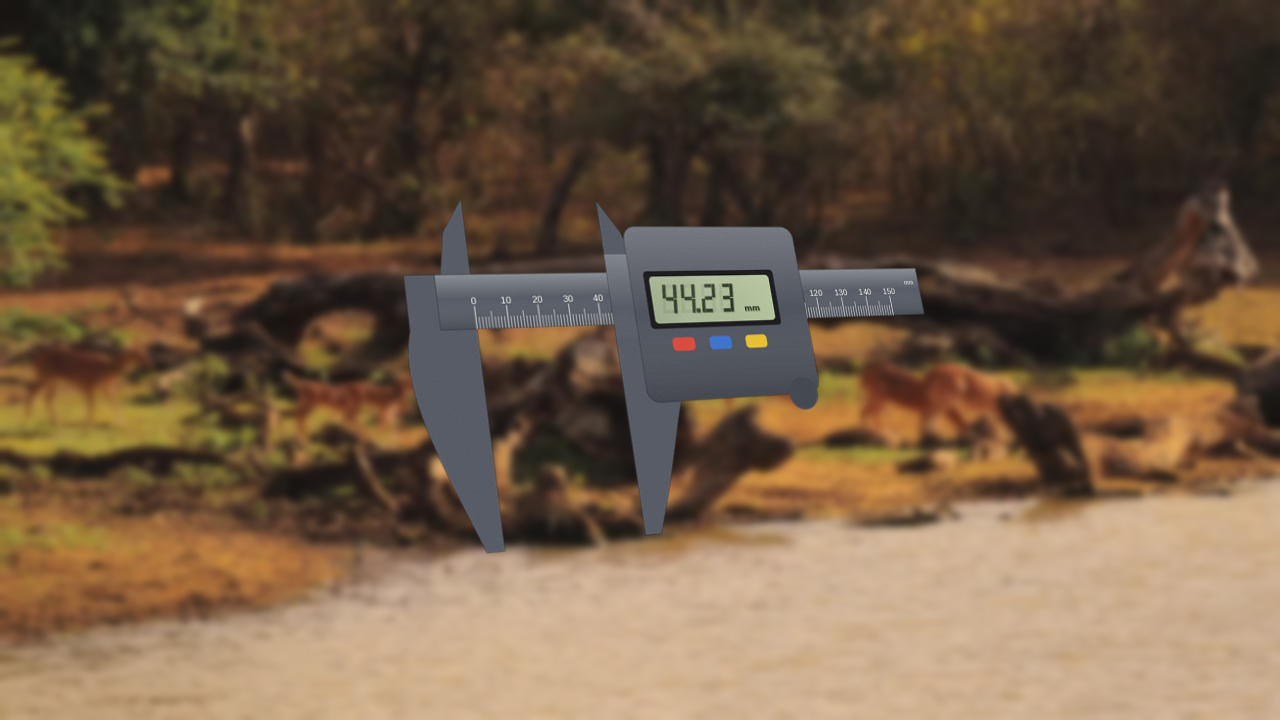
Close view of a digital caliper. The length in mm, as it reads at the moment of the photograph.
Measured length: 44.23 mm
